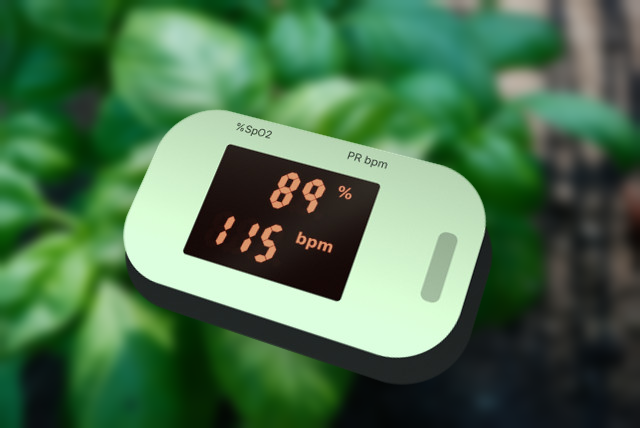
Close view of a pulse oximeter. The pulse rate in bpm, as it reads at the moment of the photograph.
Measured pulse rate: 115 bpm
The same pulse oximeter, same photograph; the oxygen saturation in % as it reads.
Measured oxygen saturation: 89 %
